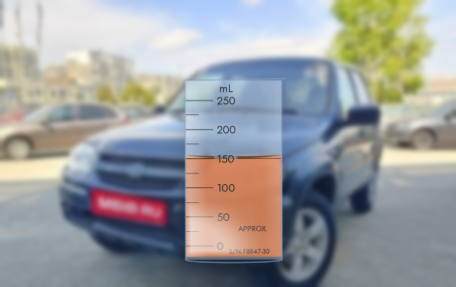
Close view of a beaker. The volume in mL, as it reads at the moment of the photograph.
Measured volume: 150 mL
